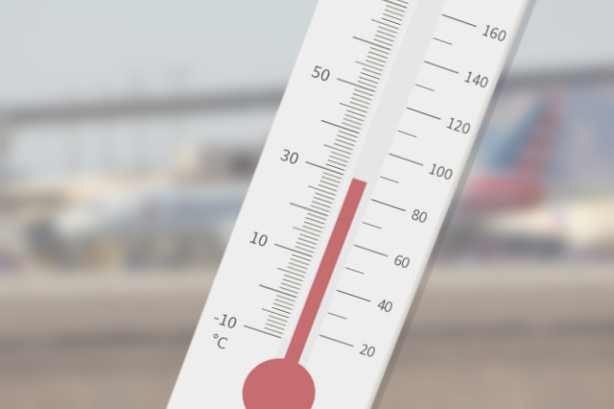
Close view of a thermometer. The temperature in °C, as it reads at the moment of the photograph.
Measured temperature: 30 °C
